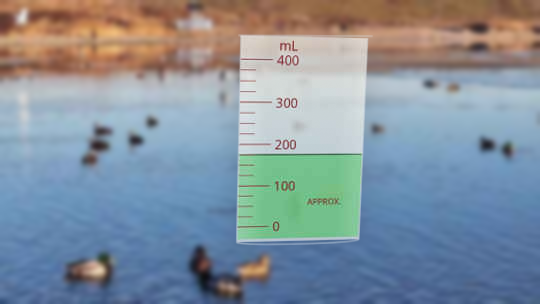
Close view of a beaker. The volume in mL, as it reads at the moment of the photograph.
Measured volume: 175 mL
